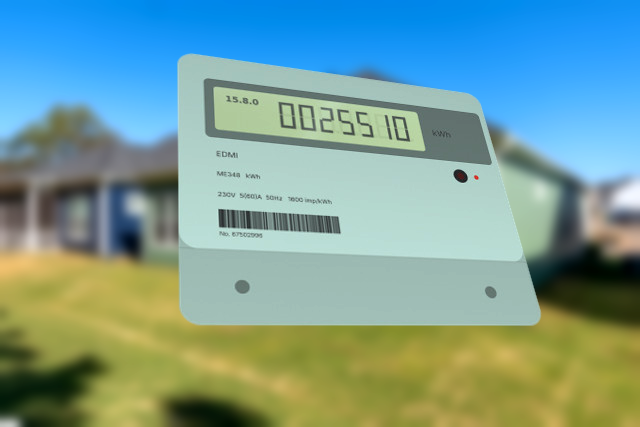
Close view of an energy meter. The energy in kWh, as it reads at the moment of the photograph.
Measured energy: 25510 kWh
